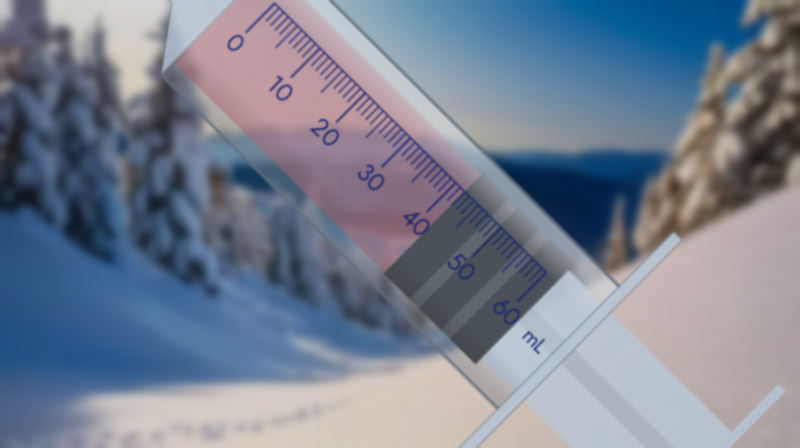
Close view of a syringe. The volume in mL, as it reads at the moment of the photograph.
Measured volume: 42 mL
